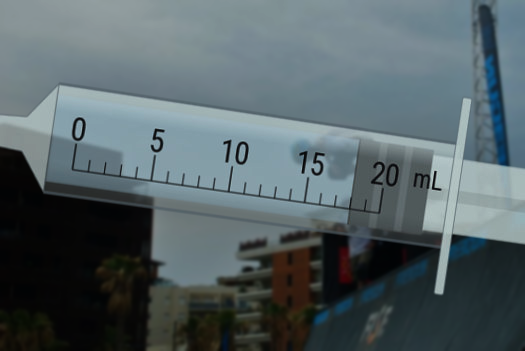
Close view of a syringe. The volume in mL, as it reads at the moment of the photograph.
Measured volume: 18 mL
